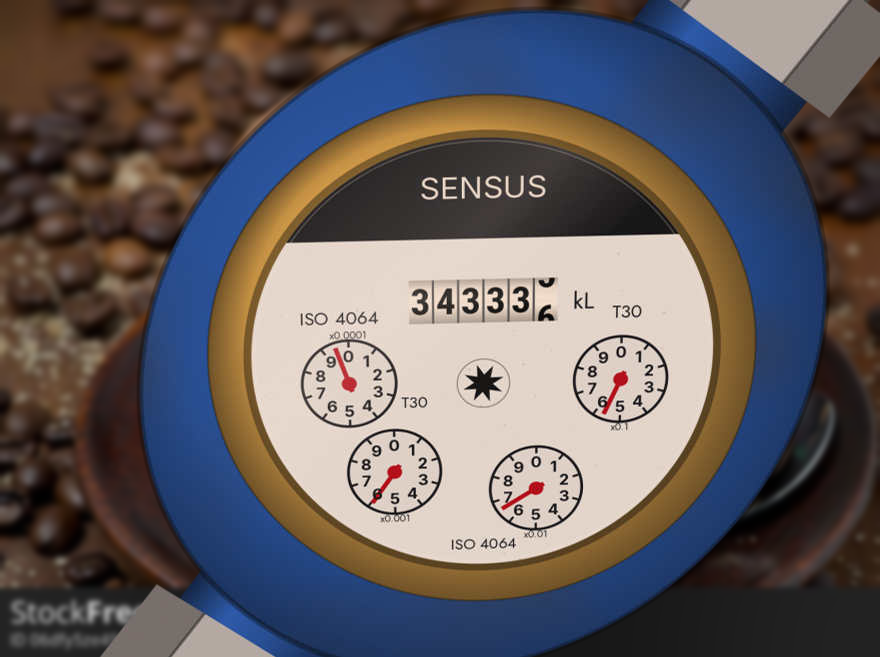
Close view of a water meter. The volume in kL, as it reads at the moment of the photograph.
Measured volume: 343335.5659 kL
